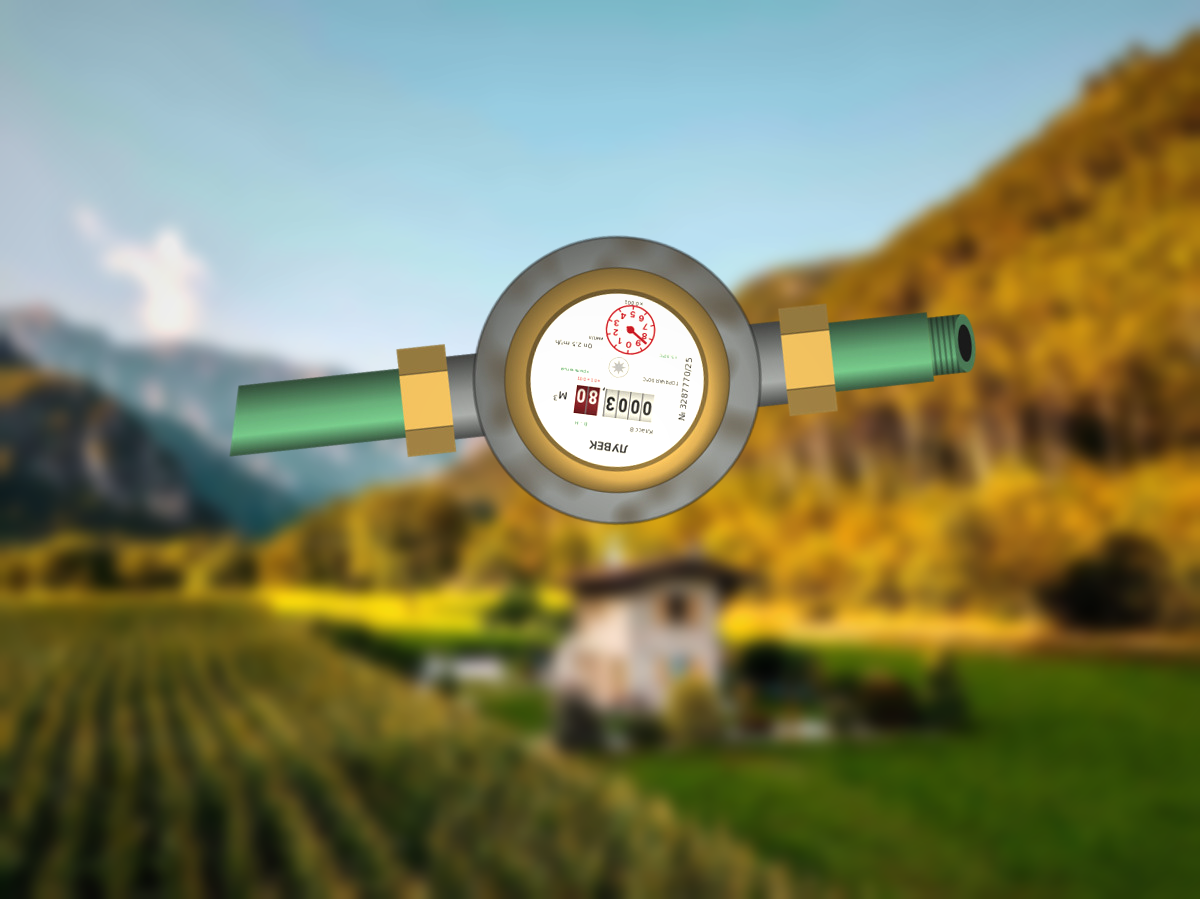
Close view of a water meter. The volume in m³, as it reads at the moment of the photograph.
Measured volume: 3.798 m³
